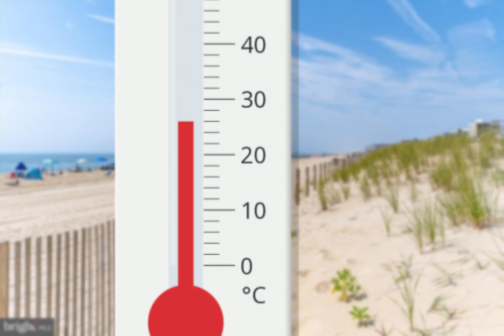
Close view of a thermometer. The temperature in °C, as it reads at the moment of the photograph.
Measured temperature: 26 °C
